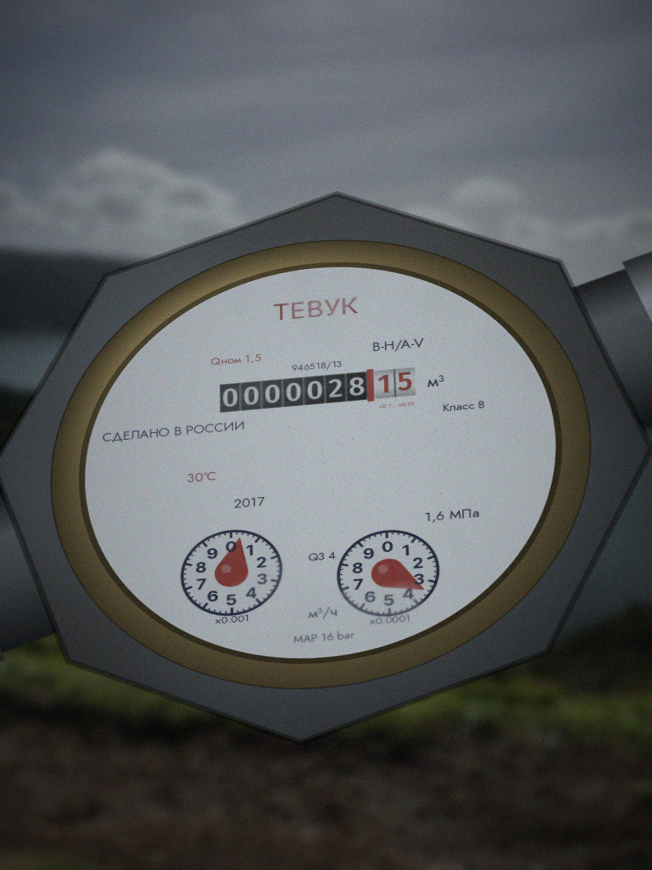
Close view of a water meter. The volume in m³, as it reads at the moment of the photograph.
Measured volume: 28.1503 m³
